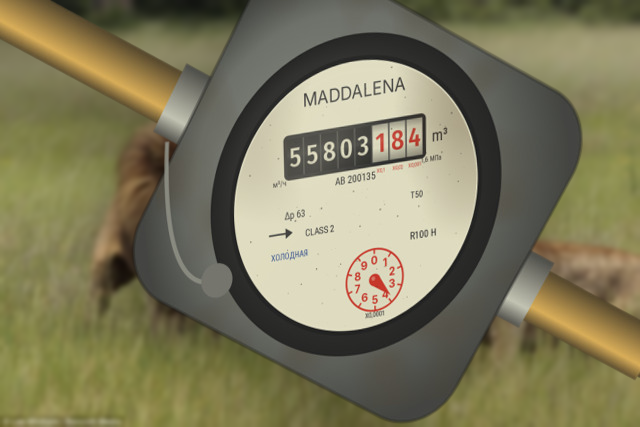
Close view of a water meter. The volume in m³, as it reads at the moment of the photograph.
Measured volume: 55803.1843 m³
